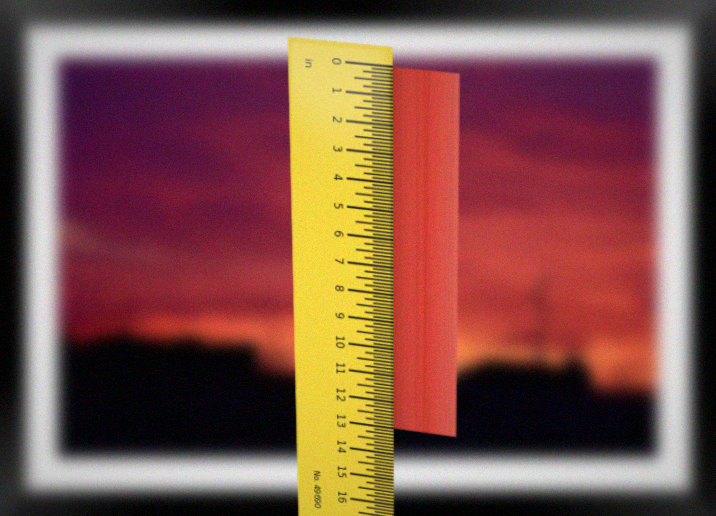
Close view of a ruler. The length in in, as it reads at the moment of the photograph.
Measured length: 13 in
